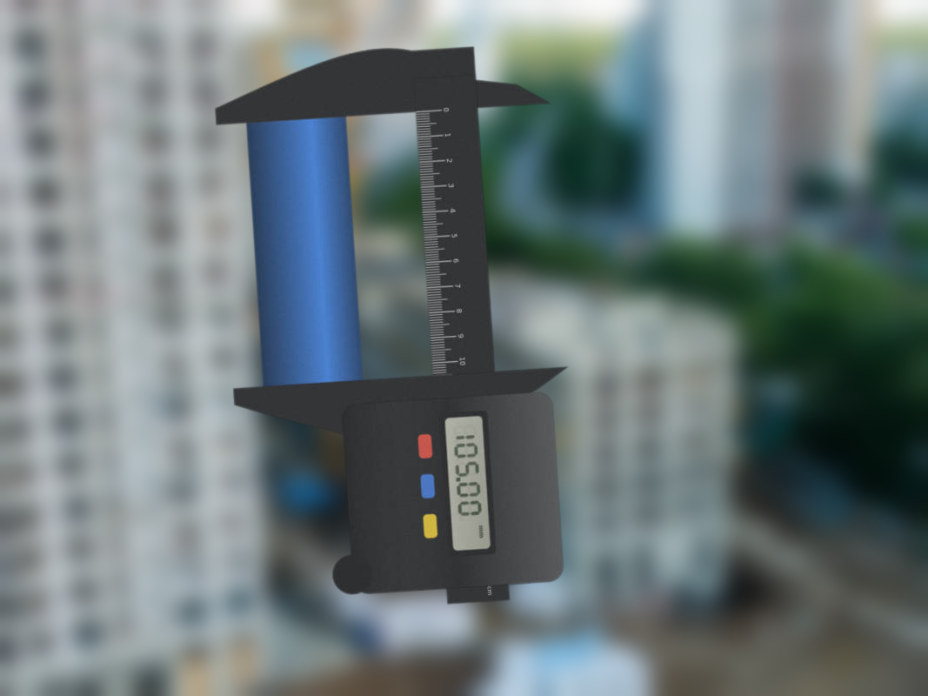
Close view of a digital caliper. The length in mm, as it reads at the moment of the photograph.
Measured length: 105.00 mm
